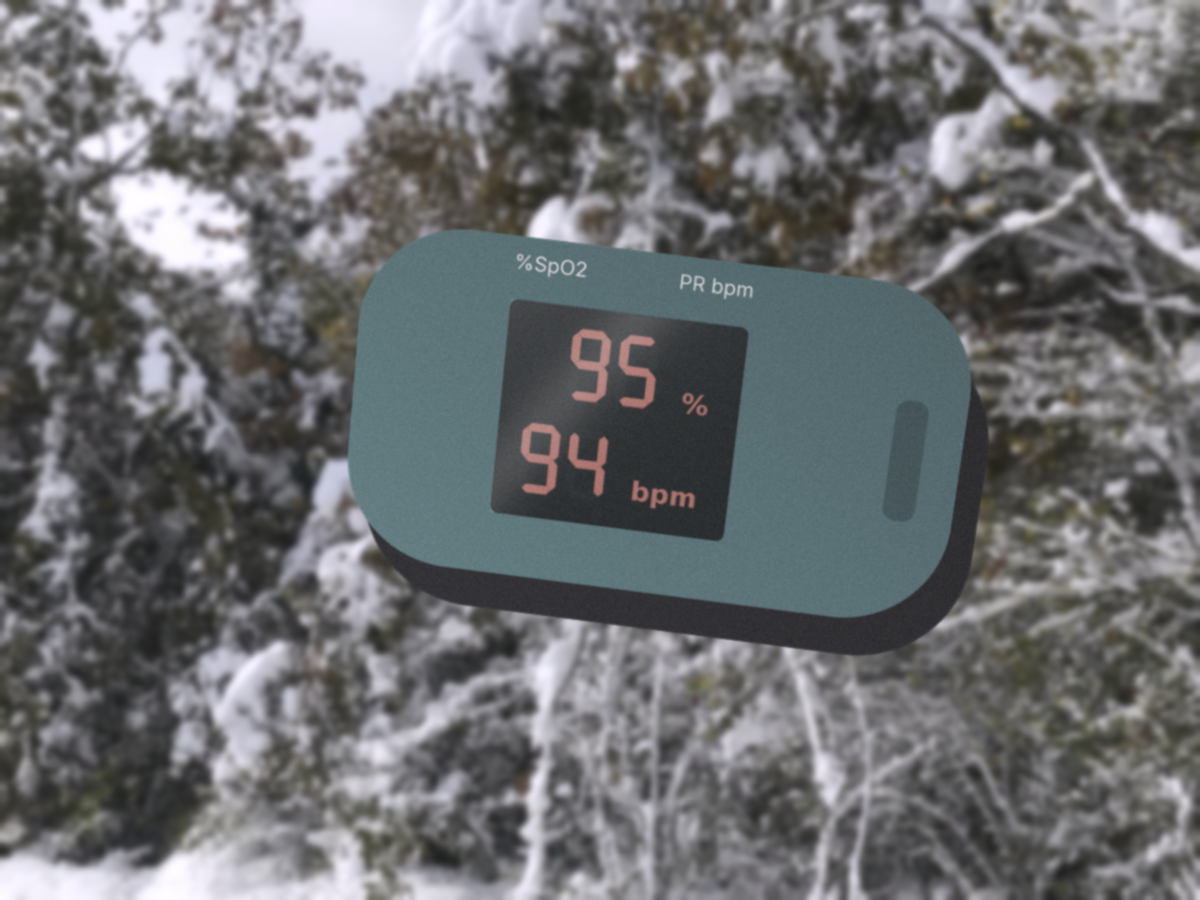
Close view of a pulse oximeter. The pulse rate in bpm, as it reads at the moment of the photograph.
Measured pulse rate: 94 bpm
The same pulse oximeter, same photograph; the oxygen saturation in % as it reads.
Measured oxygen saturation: 95 %
